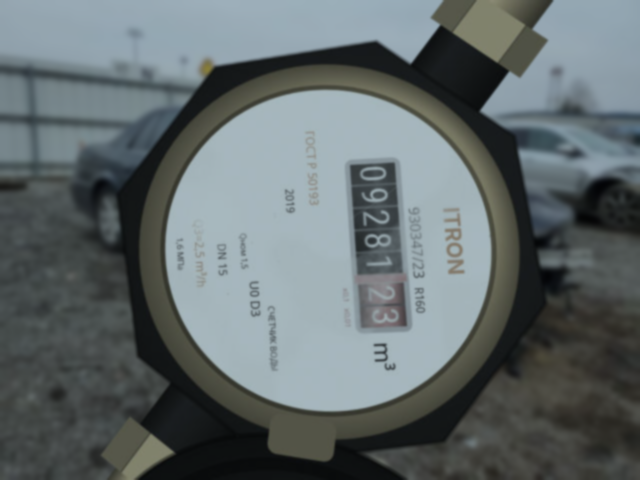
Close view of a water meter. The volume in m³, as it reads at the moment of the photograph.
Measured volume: 9281.23 m³
